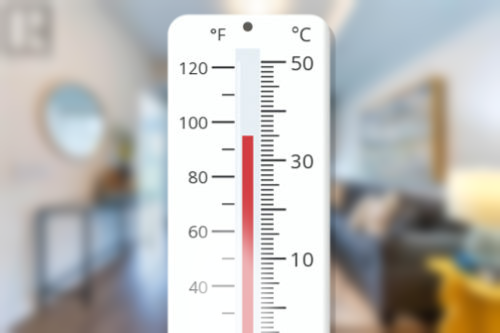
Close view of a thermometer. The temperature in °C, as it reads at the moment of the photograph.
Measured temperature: 35 °C
